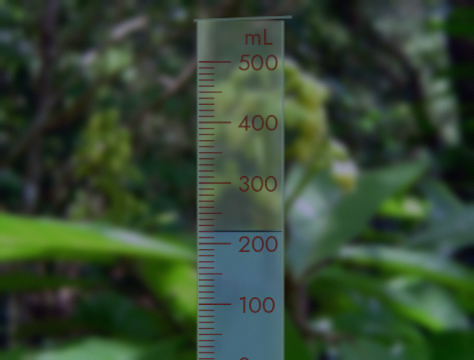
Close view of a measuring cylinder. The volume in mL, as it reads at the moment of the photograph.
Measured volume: 220 mL
